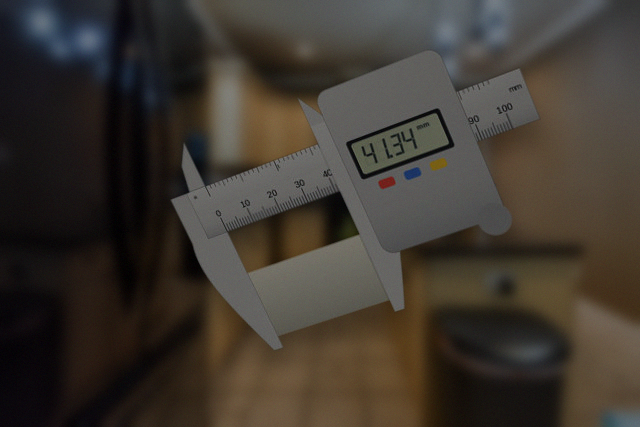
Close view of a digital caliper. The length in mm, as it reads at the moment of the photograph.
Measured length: 41.34 mm
